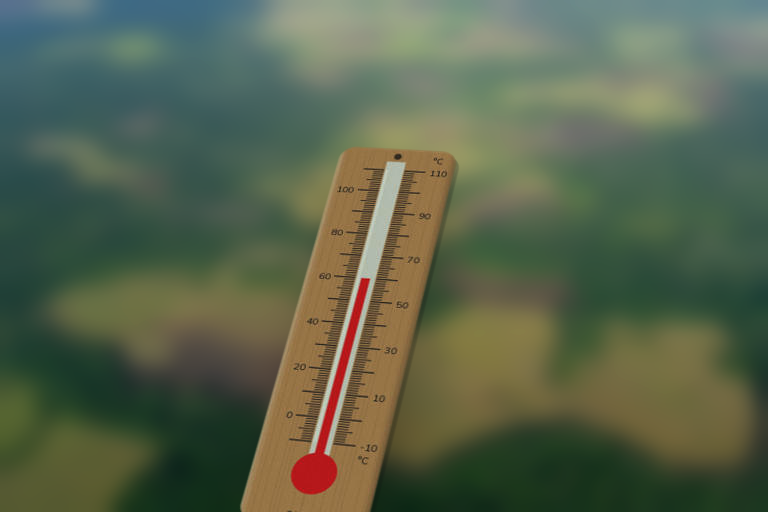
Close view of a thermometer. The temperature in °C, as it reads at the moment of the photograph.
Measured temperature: 60 °C
